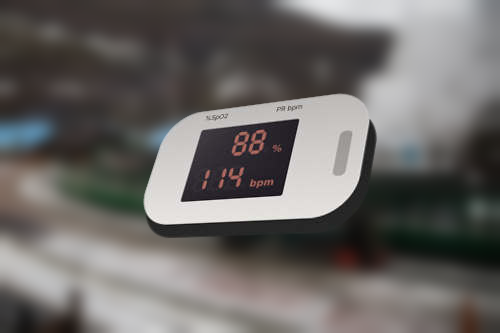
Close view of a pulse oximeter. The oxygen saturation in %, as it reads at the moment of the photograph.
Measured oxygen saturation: 88 %
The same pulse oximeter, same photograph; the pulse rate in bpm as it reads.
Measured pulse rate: 114 bpm
